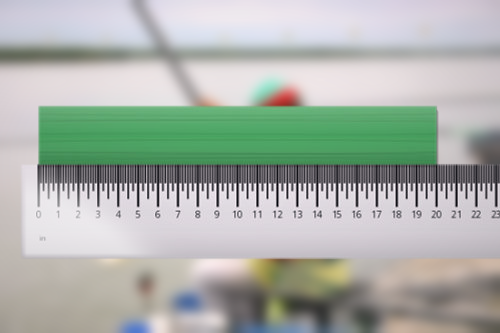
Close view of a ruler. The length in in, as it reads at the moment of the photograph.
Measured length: 20 in
